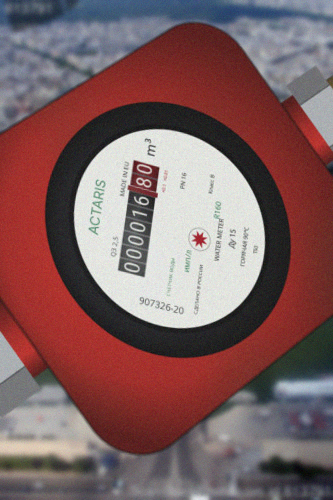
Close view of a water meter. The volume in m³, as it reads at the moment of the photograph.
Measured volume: 16.80 m³
